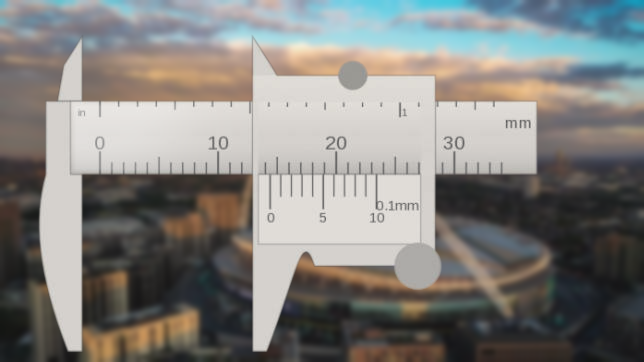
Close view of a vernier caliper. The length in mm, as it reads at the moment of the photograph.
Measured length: 14.4 mm
